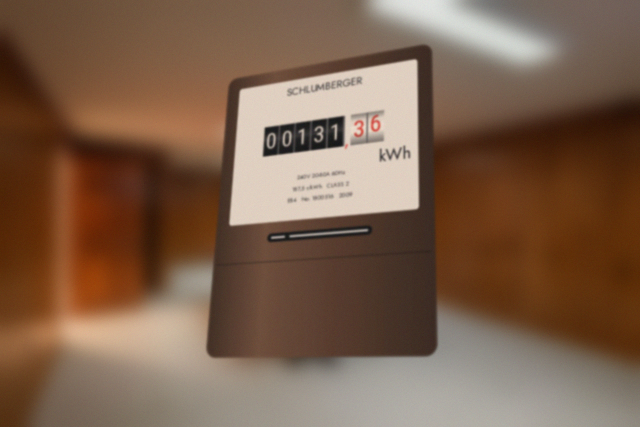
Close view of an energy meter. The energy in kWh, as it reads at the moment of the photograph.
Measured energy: 131.36 kWh
